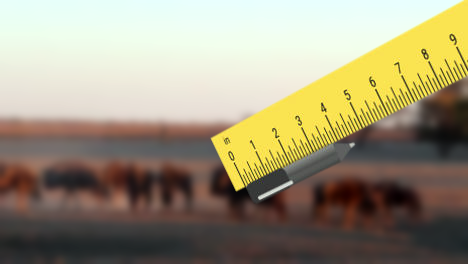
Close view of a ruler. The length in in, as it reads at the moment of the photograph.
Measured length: 4.5 in
